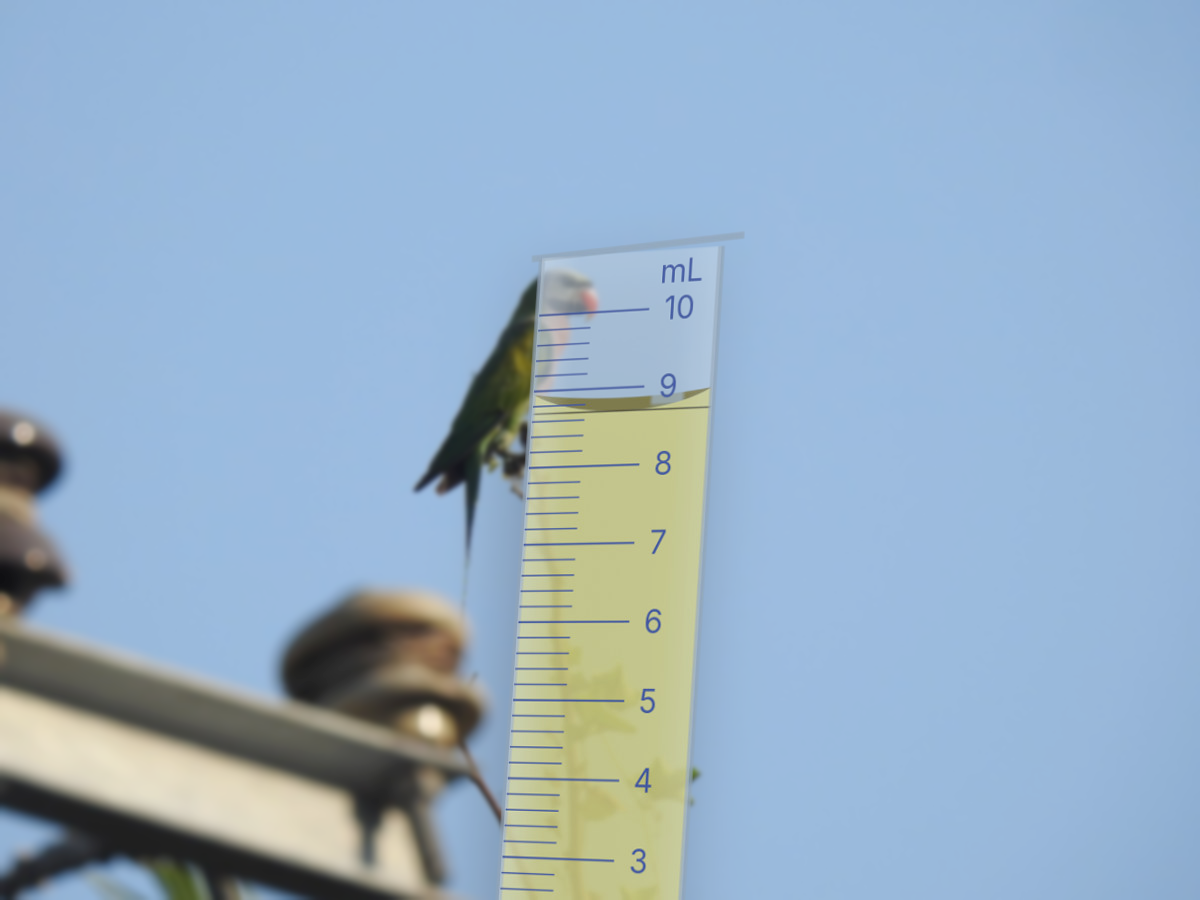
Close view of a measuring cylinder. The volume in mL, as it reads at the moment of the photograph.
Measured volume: 8.7 mL
